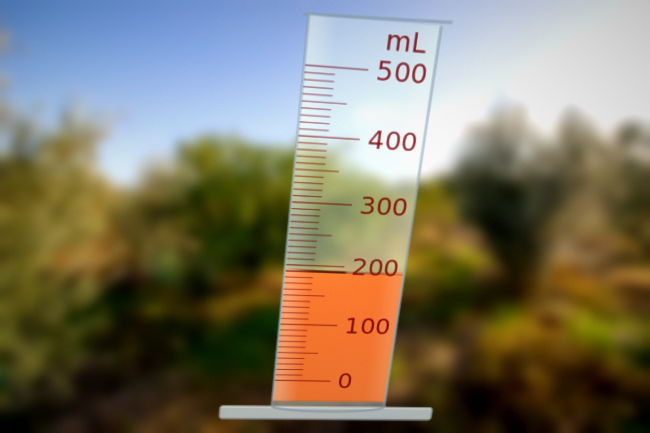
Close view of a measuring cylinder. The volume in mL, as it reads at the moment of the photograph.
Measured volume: 190 mL
